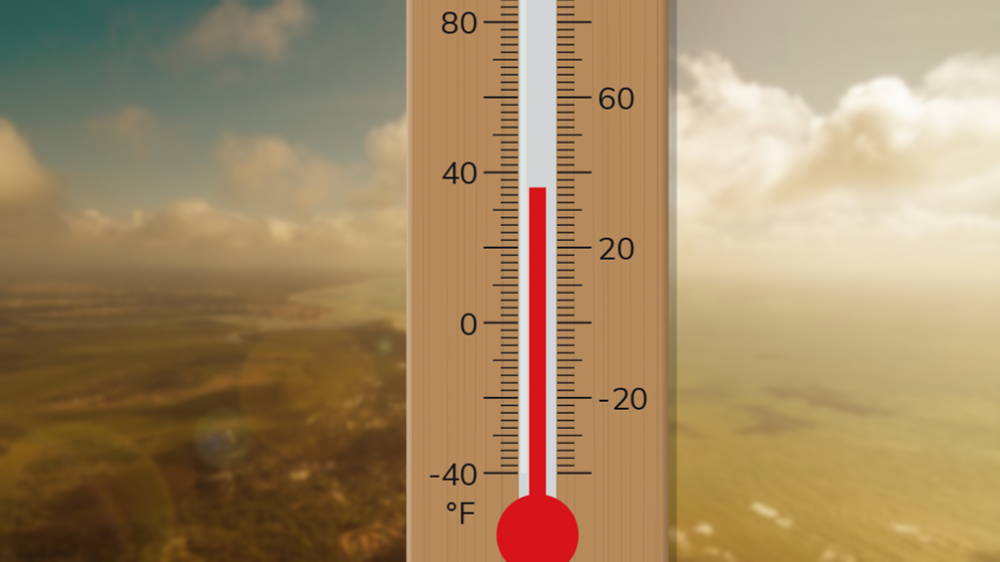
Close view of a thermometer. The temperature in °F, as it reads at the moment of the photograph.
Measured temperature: 36 °F
